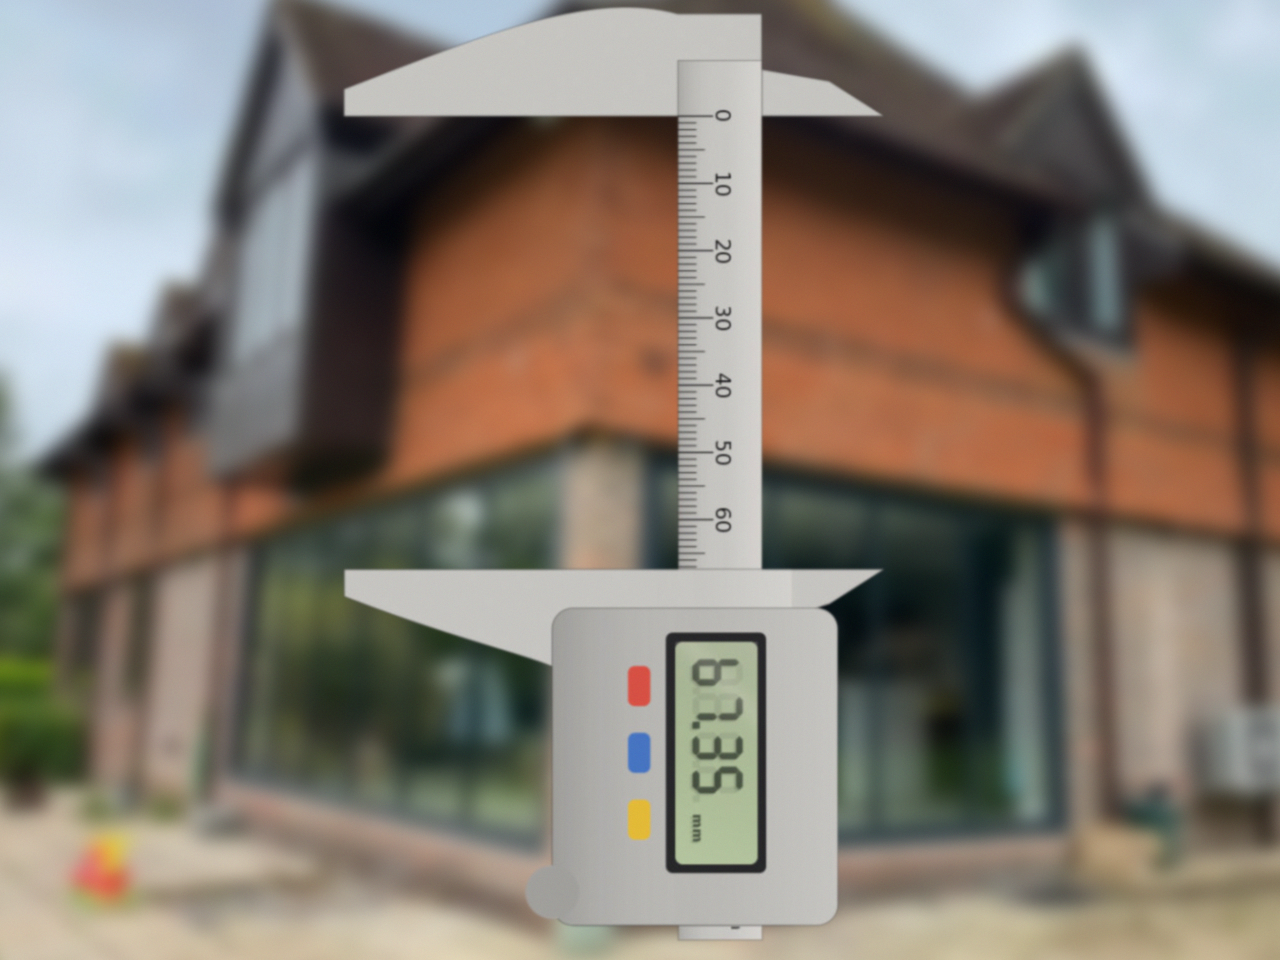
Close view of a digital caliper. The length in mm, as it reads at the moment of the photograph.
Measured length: 67.35 mm
